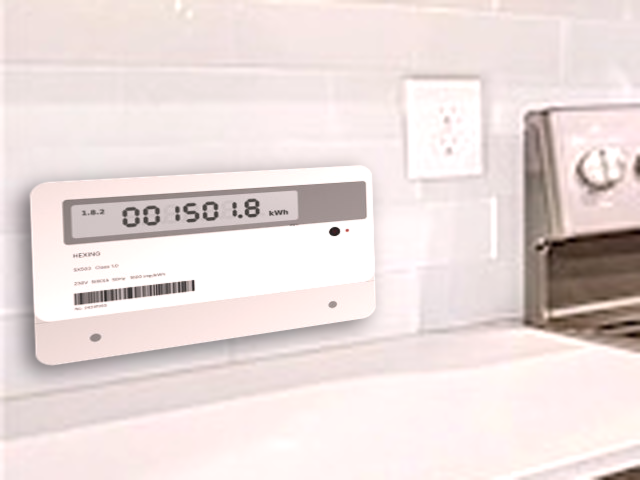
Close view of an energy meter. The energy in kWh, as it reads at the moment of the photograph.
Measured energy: 1501.8 kWh
